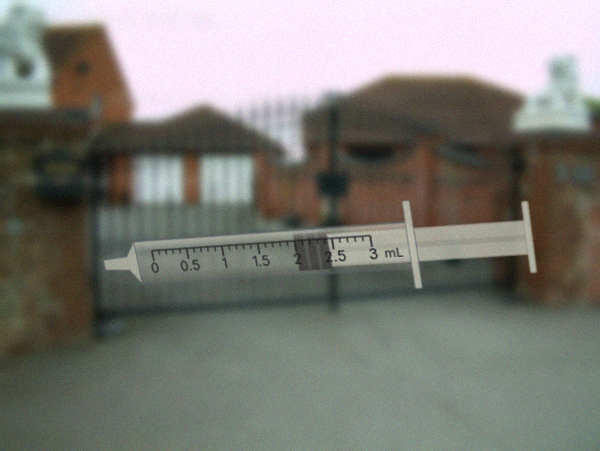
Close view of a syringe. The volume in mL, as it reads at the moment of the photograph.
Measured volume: 2 mL
